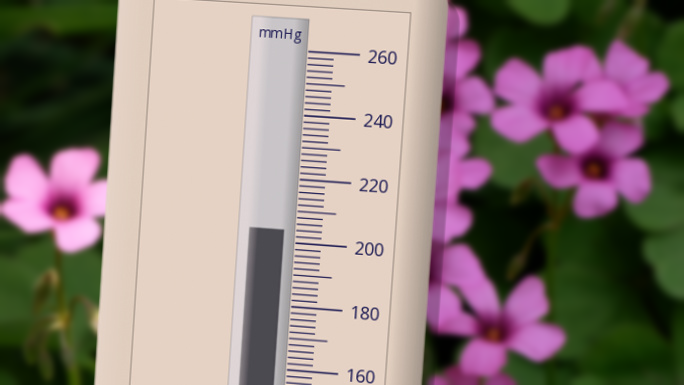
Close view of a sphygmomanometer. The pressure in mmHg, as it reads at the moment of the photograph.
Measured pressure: 204 mmHg
